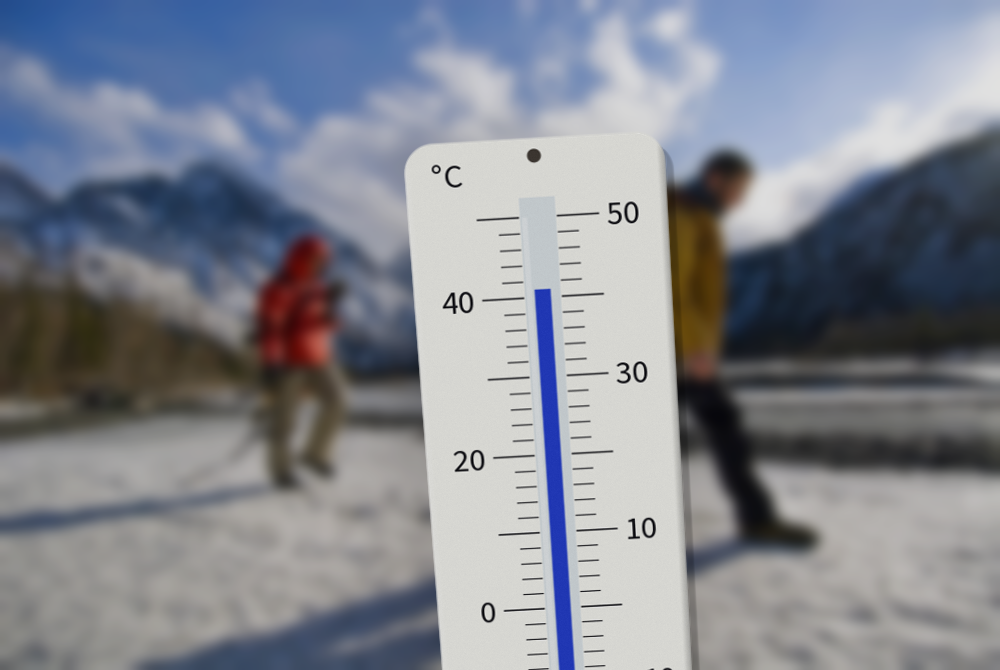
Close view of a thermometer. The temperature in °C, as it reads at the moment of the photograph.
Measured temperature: 41 °C
